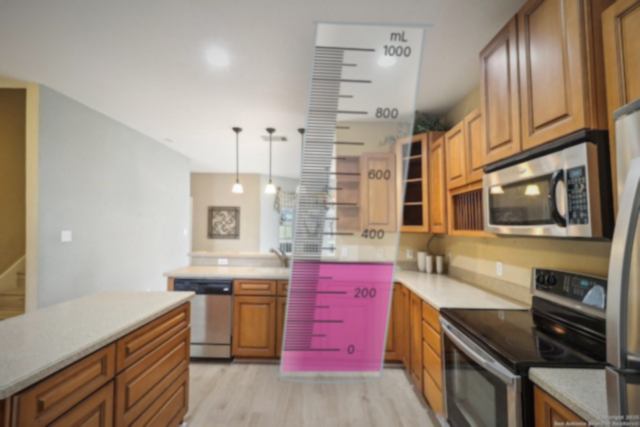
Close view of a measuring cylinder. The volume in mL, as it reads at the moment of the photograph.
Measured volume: 300 mL
